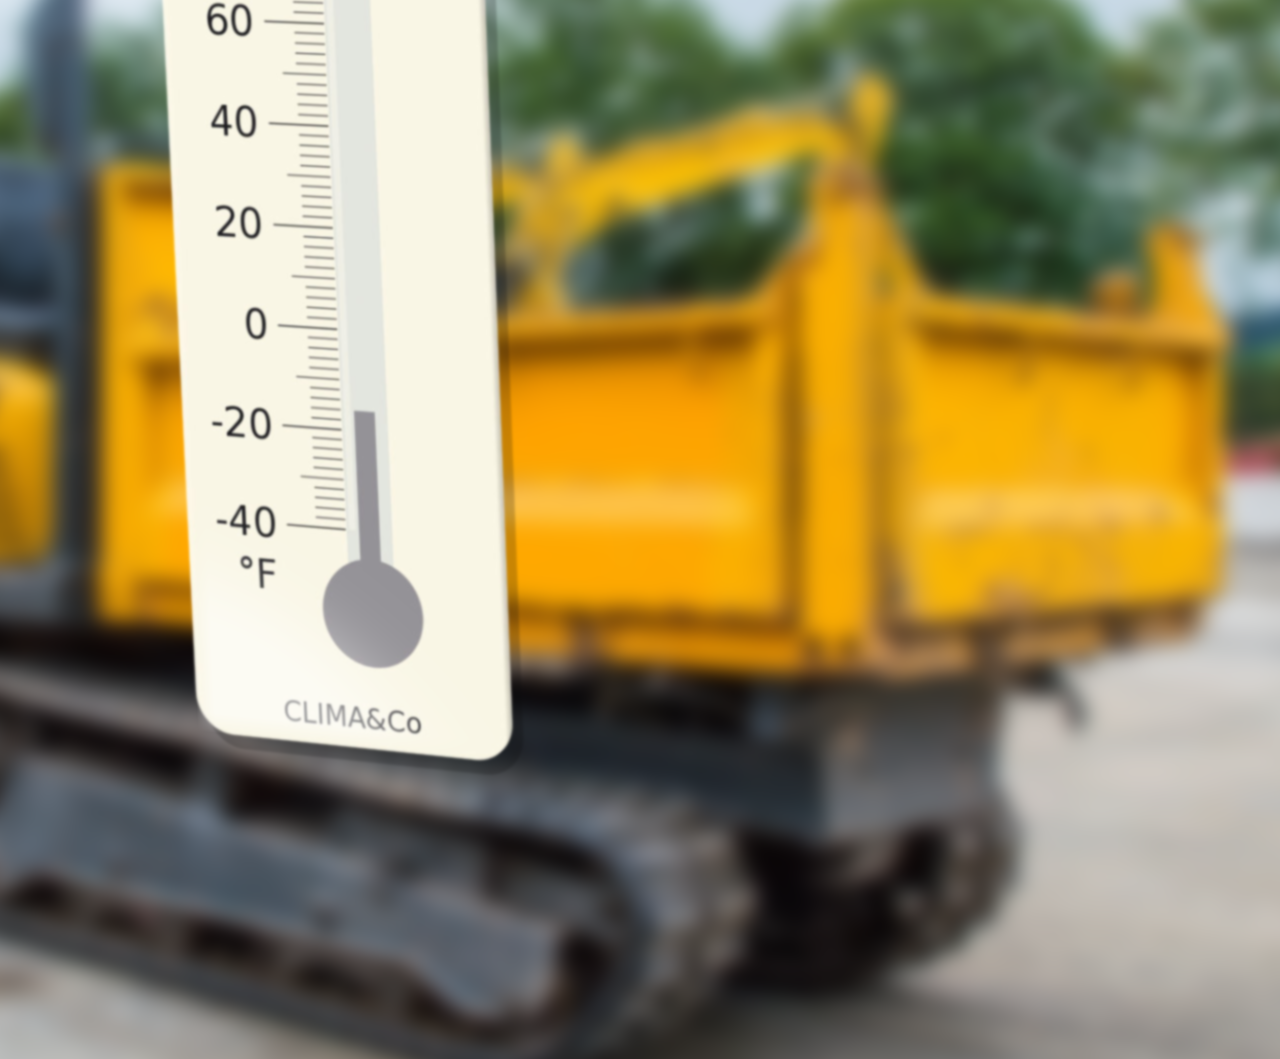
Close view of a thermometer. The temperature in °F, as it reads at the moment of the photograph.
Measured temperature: -16 °F
